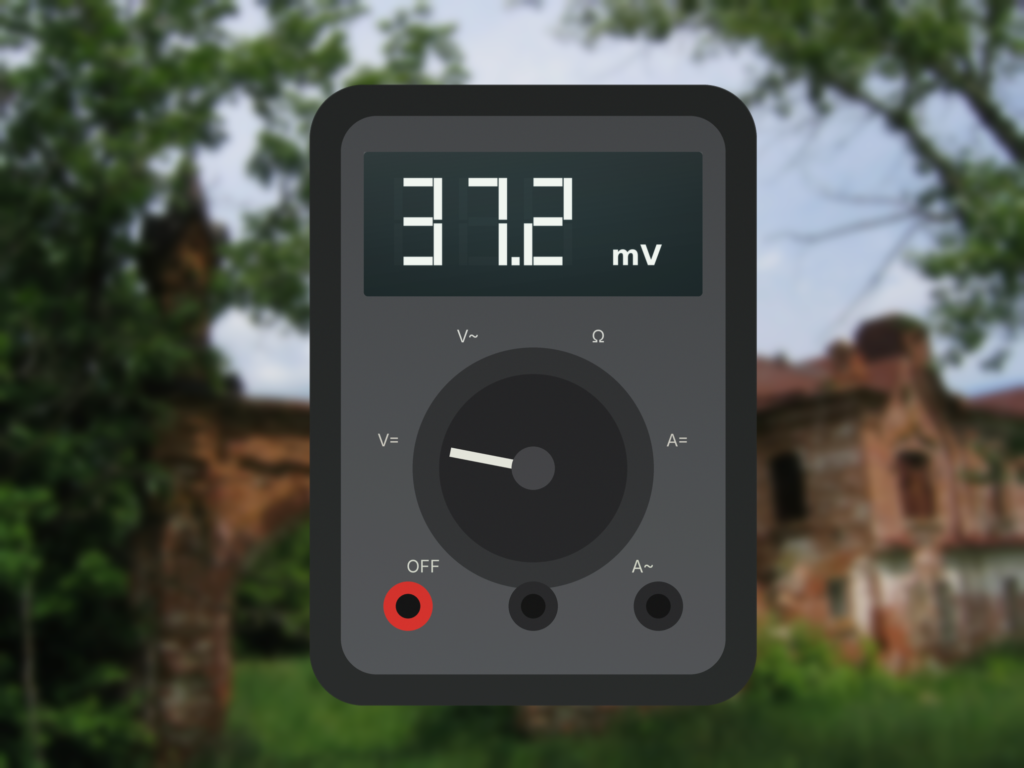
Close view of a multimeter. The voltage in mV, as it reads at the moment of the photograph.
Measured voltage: 37.2 mV
